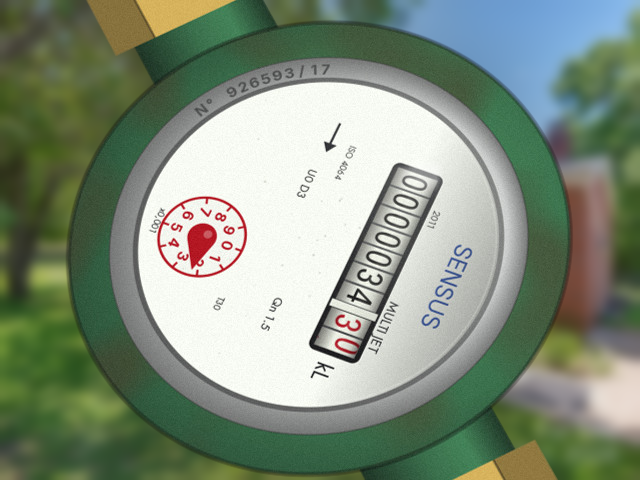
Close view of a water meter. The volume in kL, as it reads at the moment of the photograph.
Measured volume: 34.302 kL
